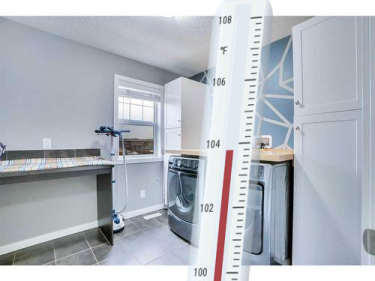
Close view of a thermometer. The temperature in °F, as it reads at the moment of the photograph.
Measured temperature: 103.8 °F
